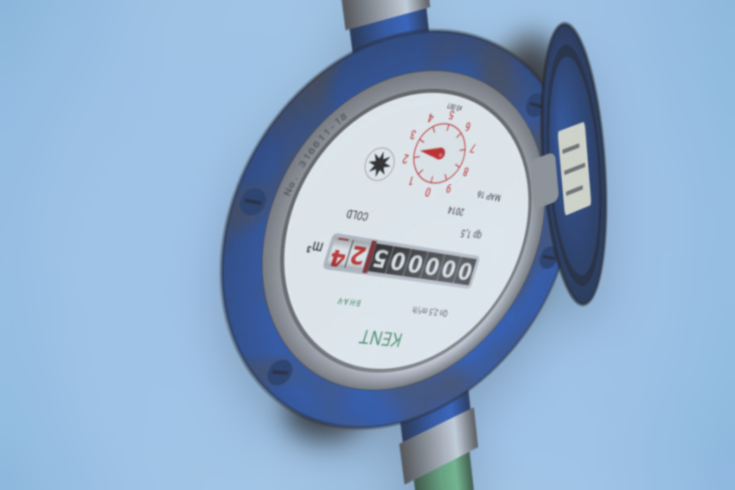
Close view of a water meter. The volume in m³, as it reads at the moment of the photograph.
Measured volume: 5.242 m³
